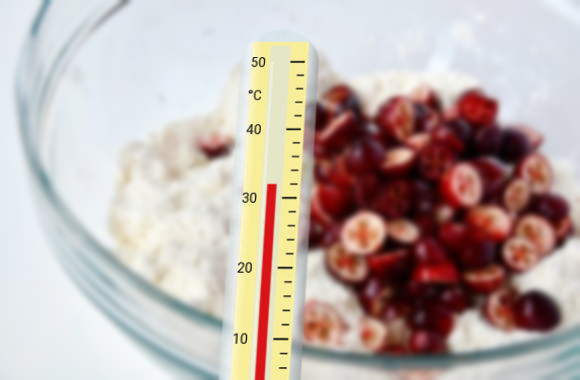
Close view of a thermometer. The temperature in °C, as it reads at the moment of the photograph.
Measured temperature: 32 °C
